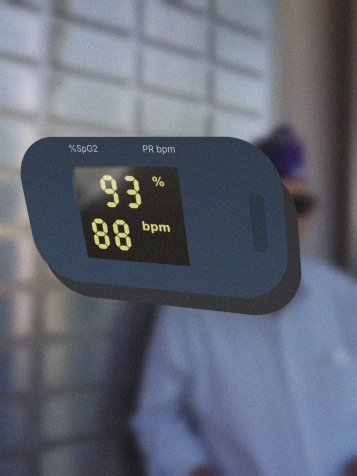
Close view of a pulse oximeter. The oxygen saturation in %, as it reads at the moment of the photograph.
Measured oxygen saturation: 93 %
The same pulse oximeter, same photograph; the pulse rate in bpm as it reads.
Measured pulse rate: 88 bpm
